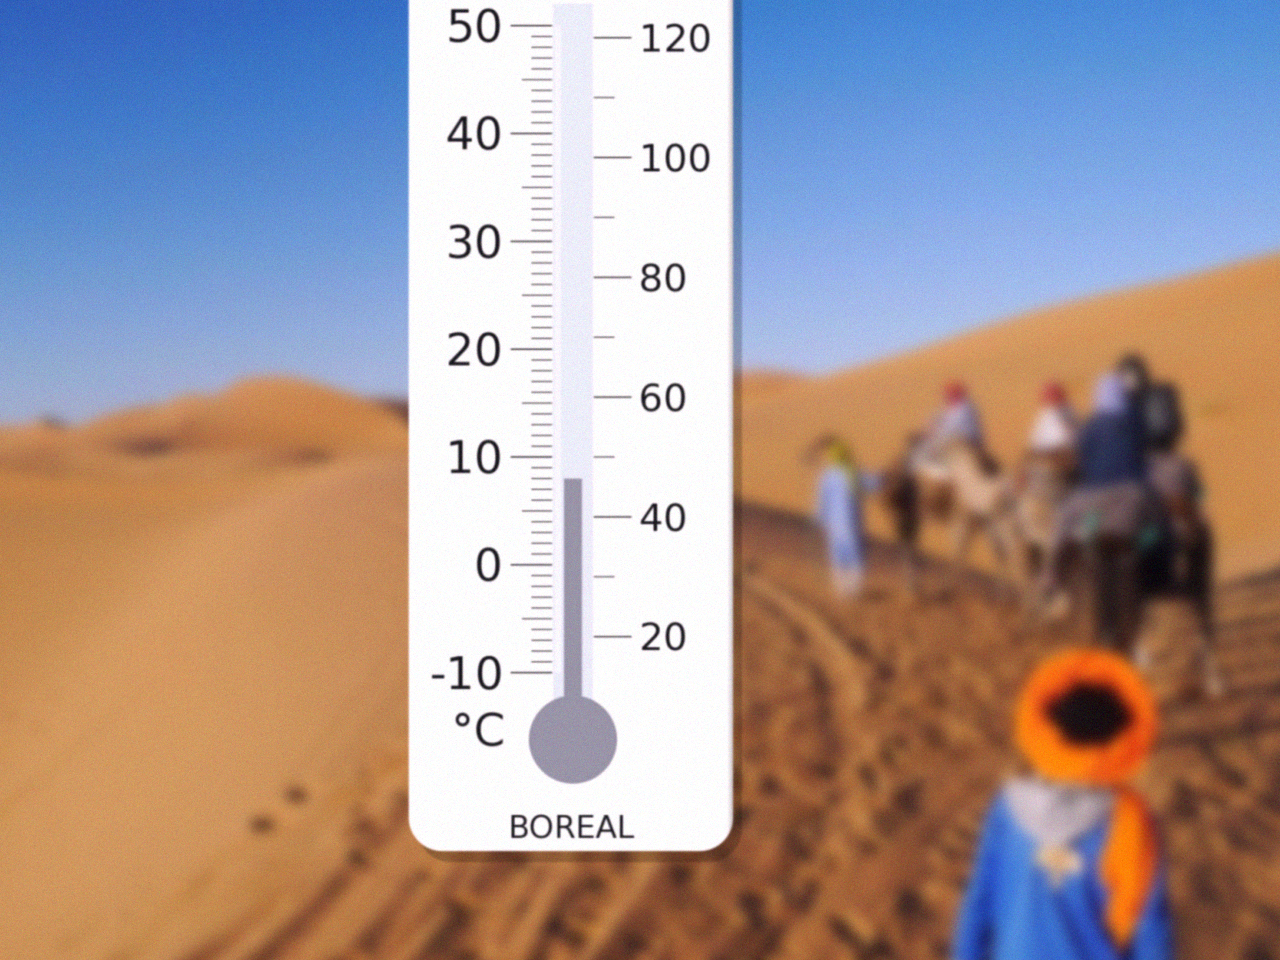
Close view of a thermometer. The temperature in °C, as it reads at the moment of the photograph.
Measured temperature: 8 °C
